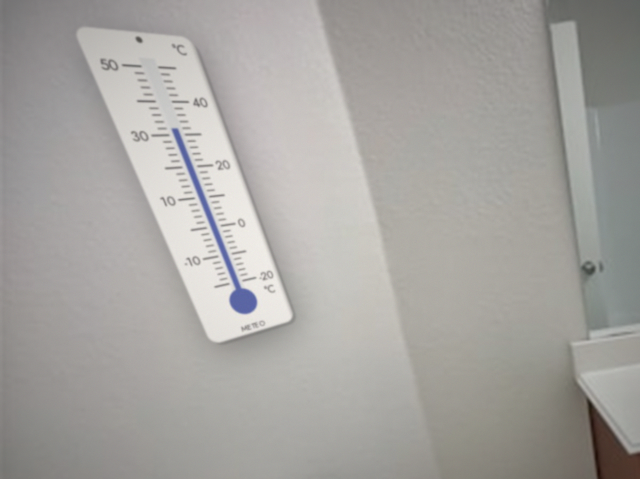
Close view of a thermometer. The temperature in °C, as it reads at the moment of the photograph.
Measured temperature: 32 °C
